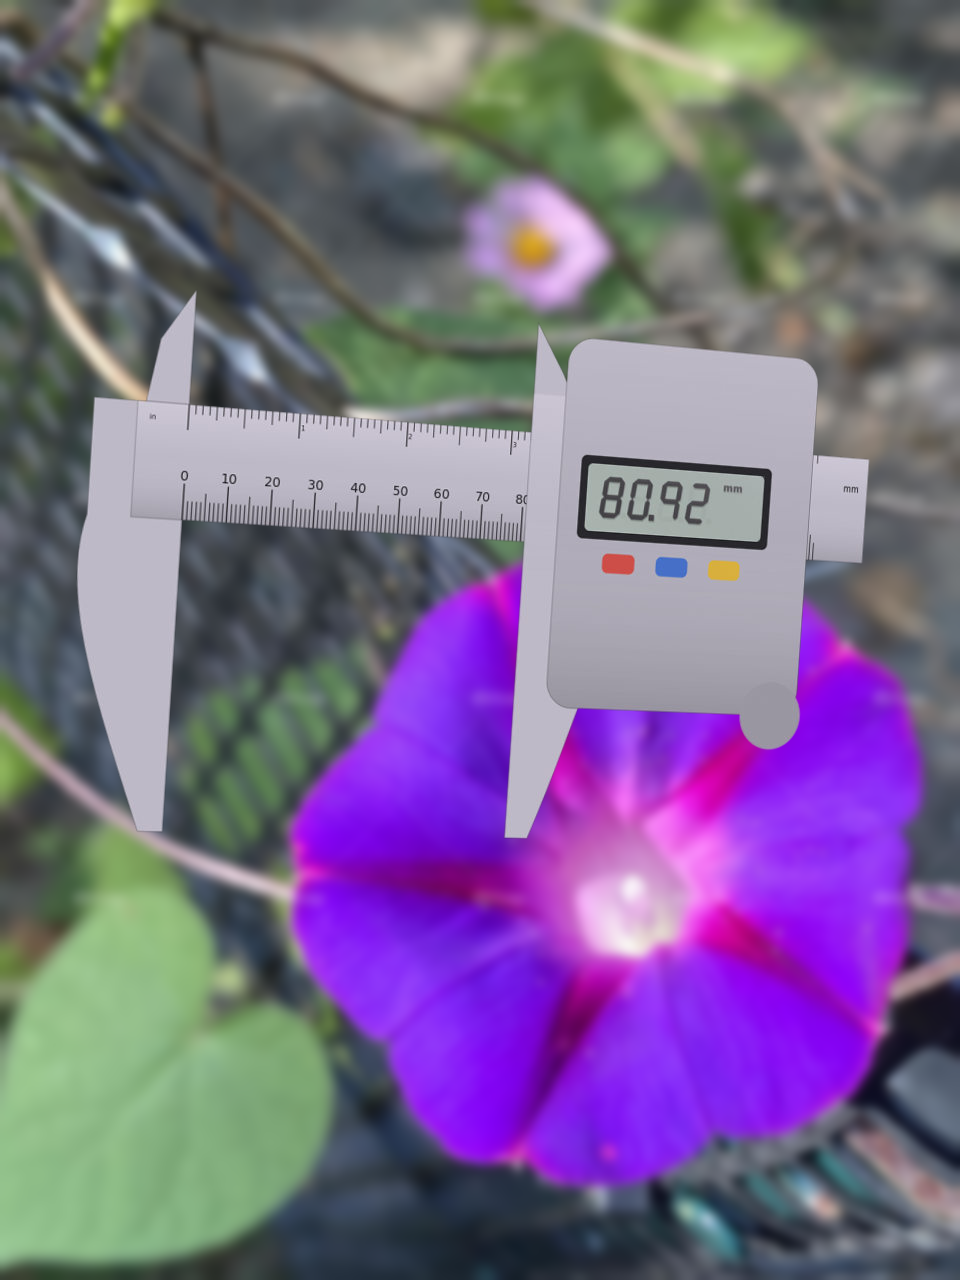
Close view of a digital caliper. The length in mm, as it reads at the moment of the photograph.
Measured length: 80.92 mm
